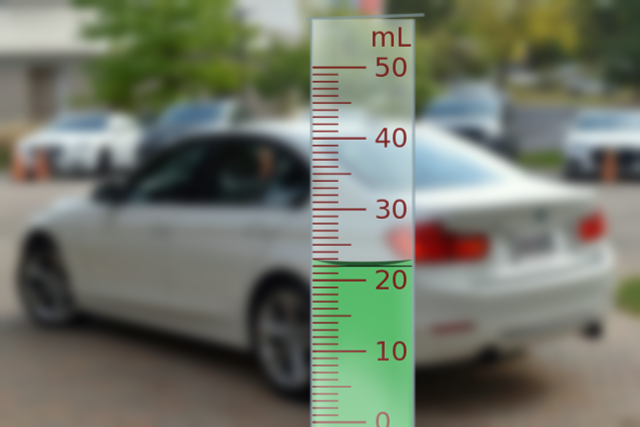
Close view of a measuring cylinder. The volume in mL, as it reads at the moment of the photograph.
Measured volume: 22 mL
